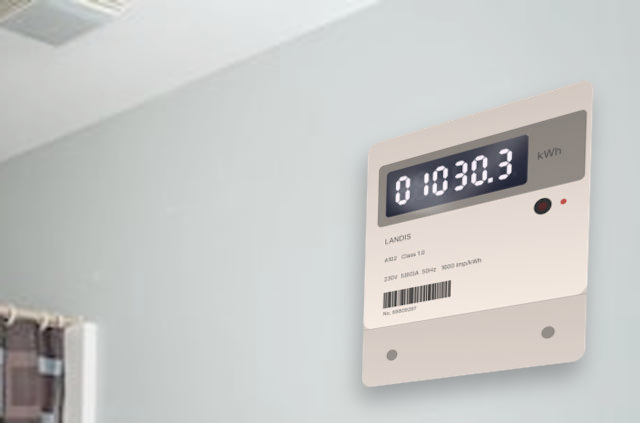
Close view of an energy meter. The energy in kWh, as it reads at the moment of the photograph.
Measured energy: 1030.3 kWh
